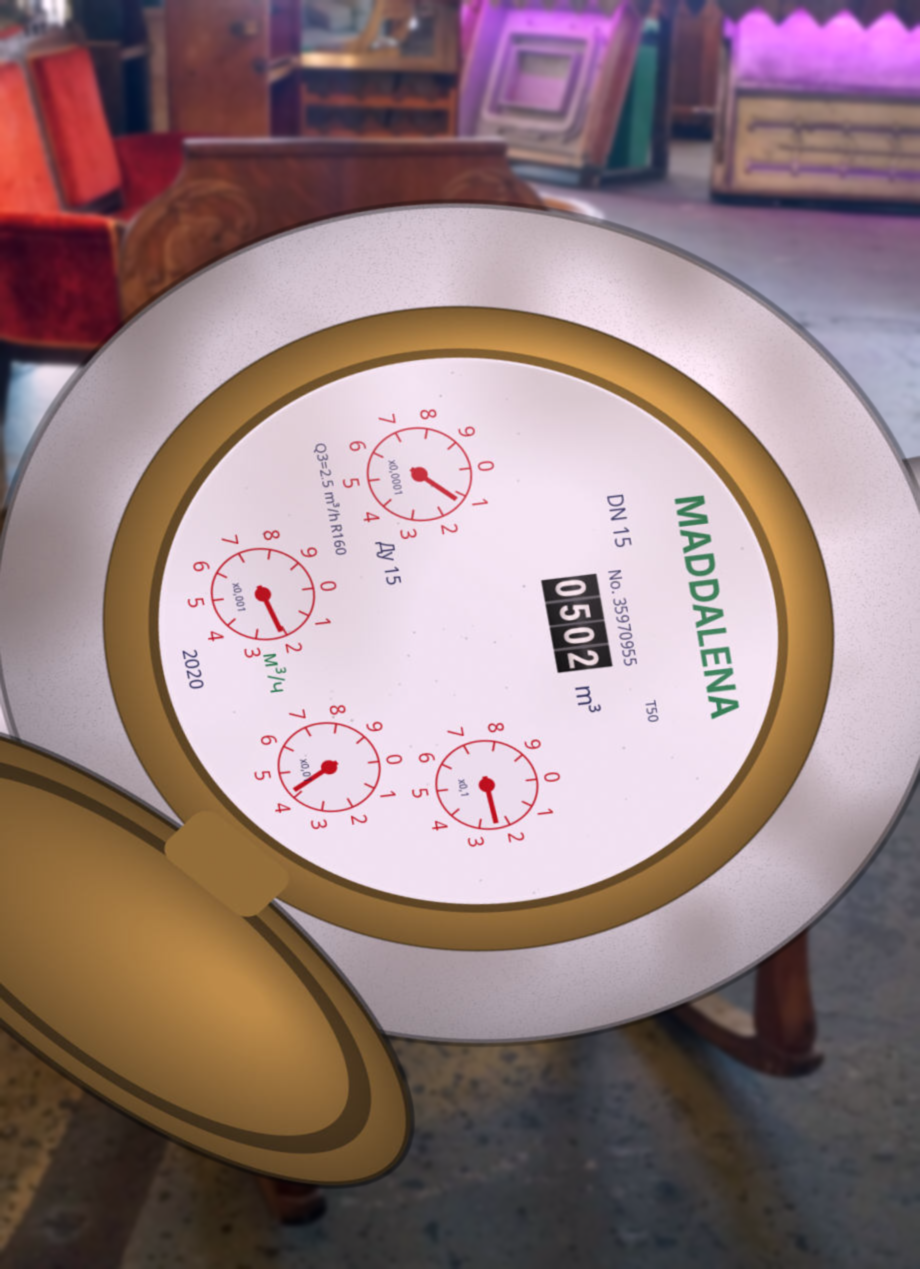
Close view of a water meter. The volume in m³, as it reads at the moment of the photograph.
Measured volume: 502.2421 m³
